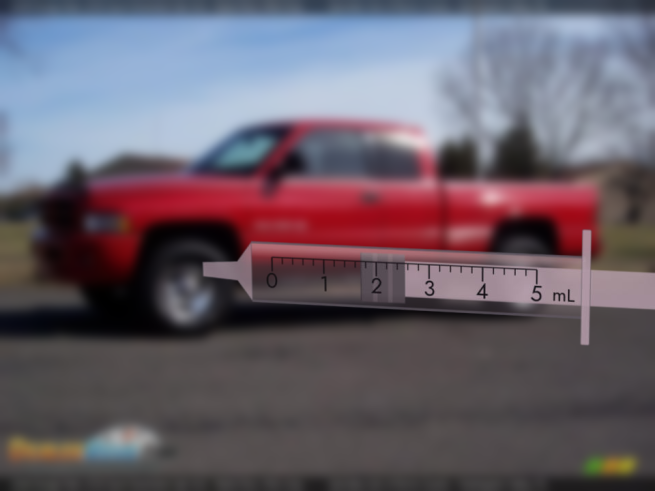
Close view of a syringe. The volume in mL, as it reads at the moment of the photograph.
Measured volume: 1.7 mL
